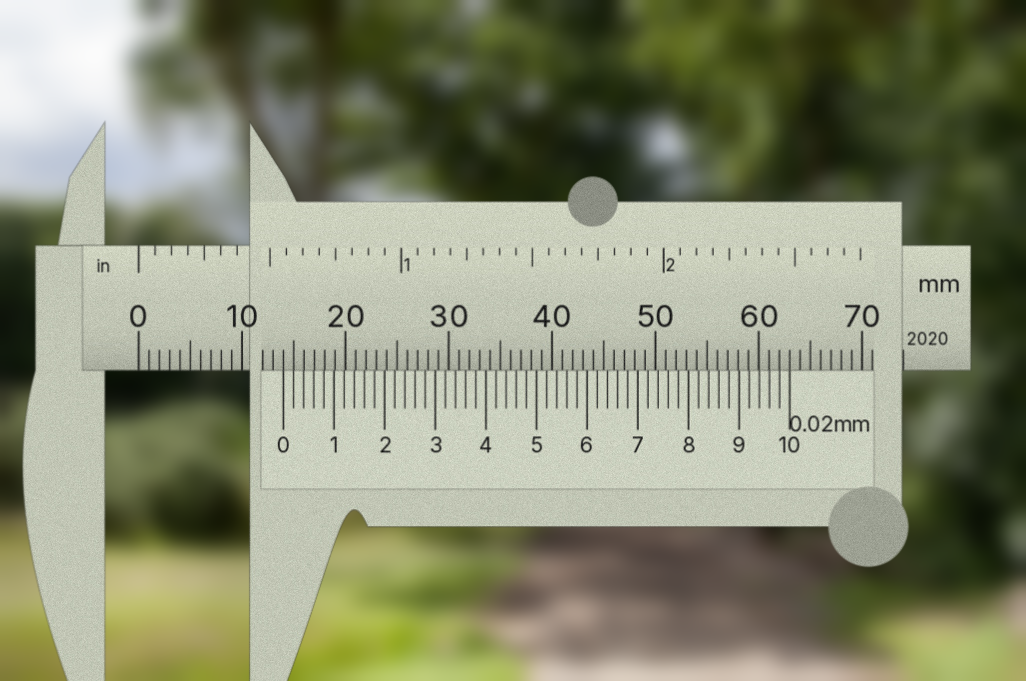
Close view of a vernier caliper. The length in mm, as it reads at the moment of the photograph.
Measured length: 14.0 mm
